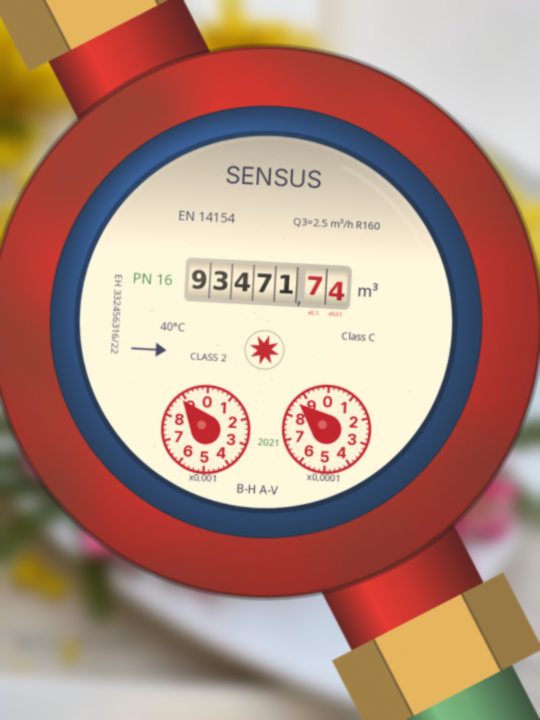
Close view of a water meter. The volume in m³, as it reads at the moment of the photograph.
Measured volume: 93471.7388 m³
